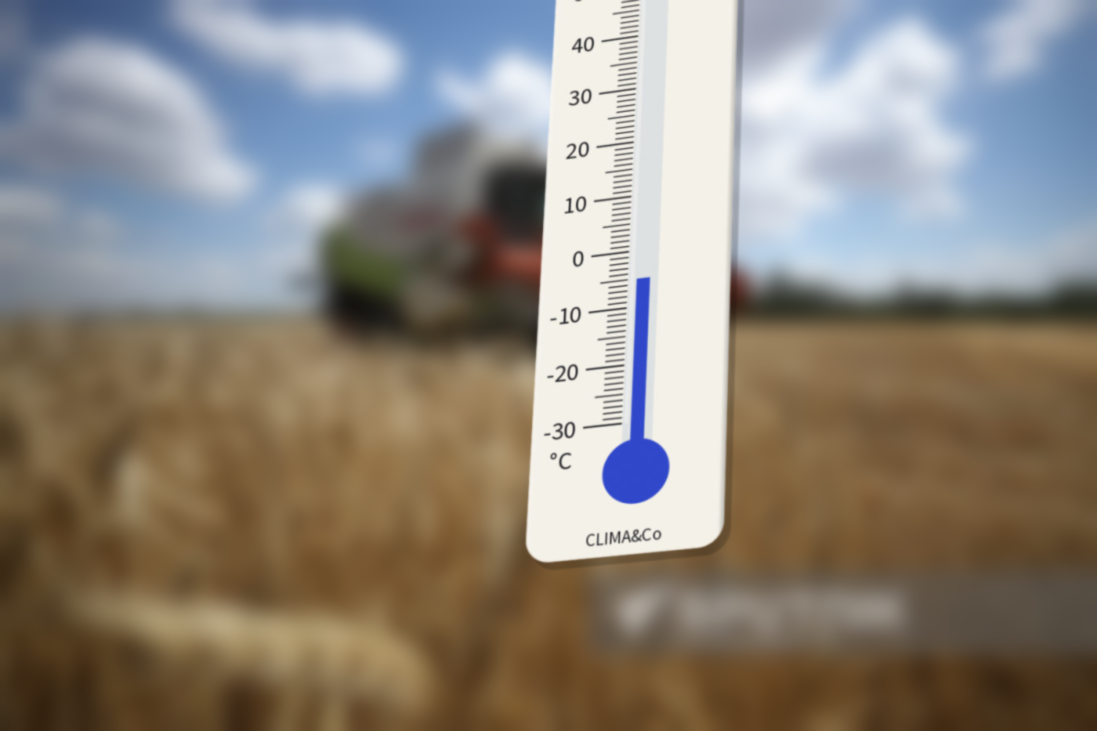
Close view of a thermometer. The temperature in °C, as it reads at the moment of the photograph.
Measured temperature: -5 °C
